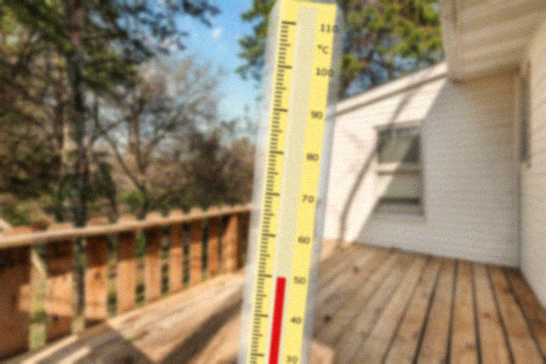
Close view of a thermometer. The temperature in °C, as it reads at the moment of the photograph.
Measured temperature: 50 °C
